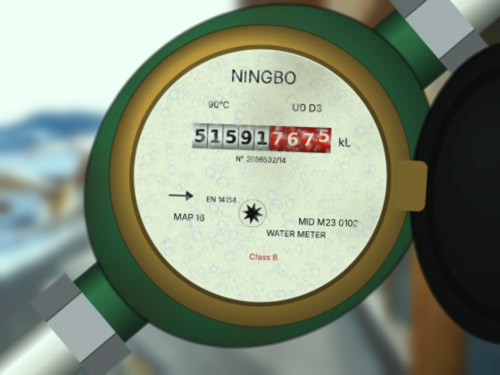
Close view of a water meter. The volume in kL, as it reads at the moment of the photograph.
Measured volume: 51591.7675 kL
